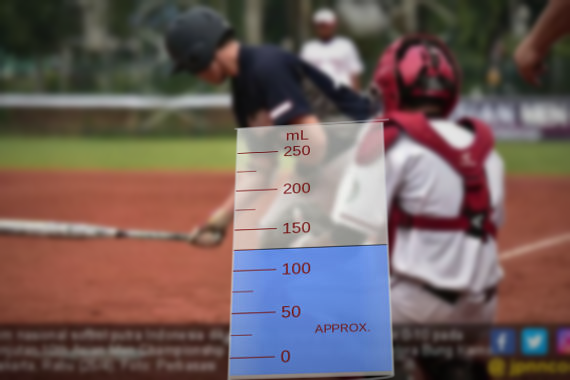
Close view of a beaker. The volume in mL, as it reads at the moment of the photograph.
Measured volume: 125 mL
